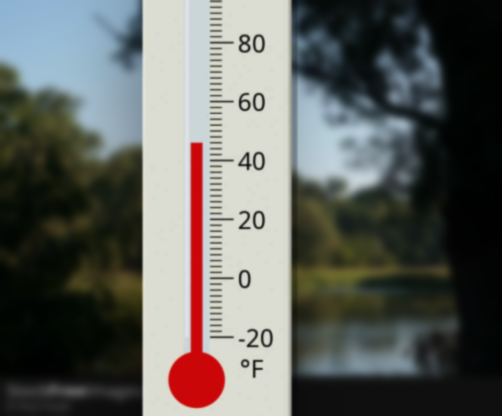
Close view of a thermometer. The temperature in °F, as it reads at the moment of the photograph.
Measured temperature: 46 °F
